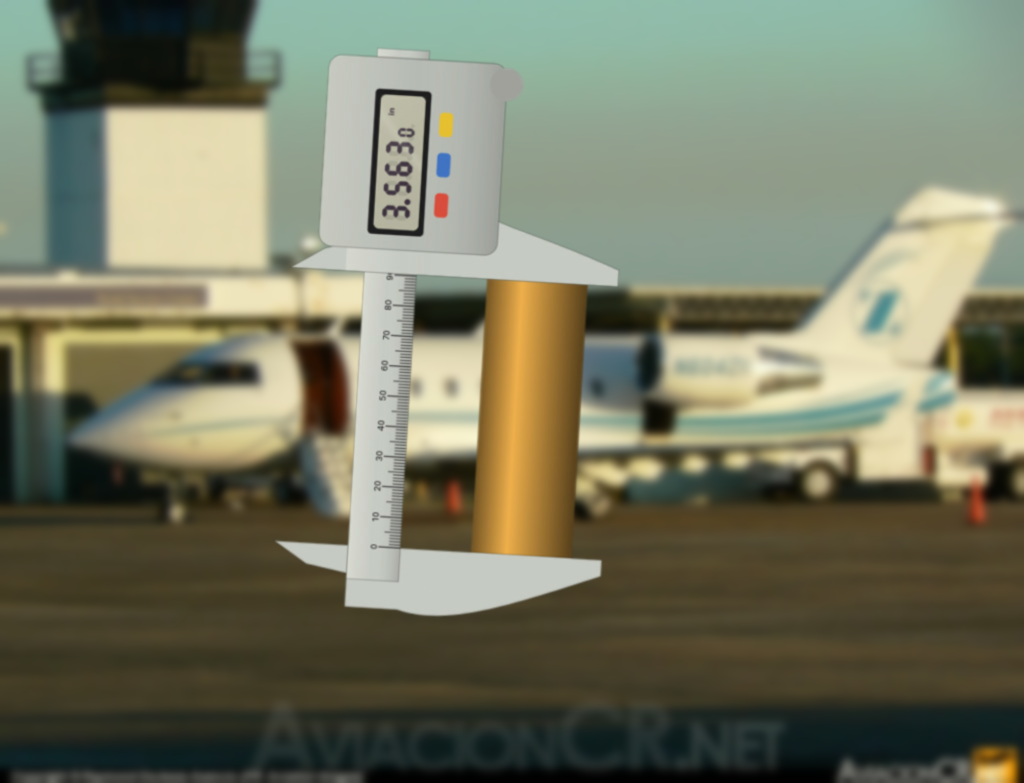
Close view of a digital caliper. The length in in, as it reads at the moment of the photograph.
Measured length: 3.5630 in
